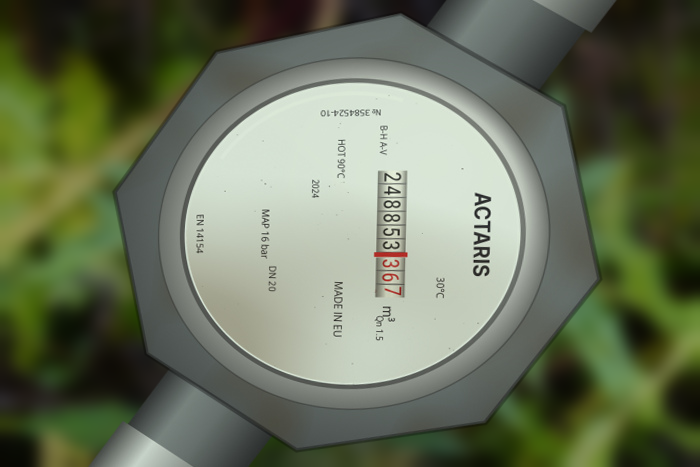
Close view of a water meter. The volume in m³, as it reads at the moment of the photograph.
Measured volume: 248853.367 m³
